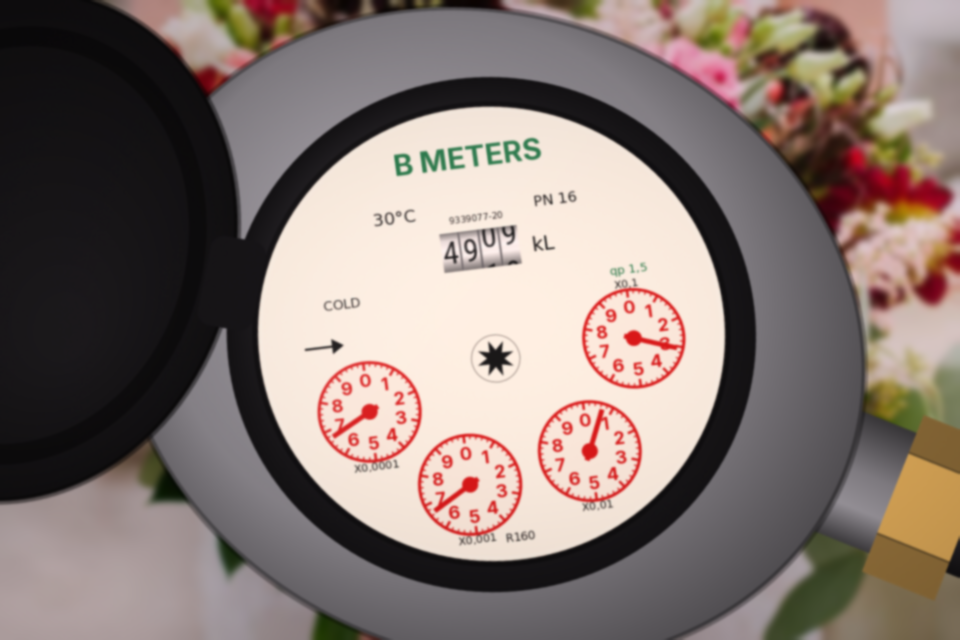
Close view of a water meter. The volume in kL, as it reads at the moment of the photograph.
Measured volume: 4909.3066 kL
